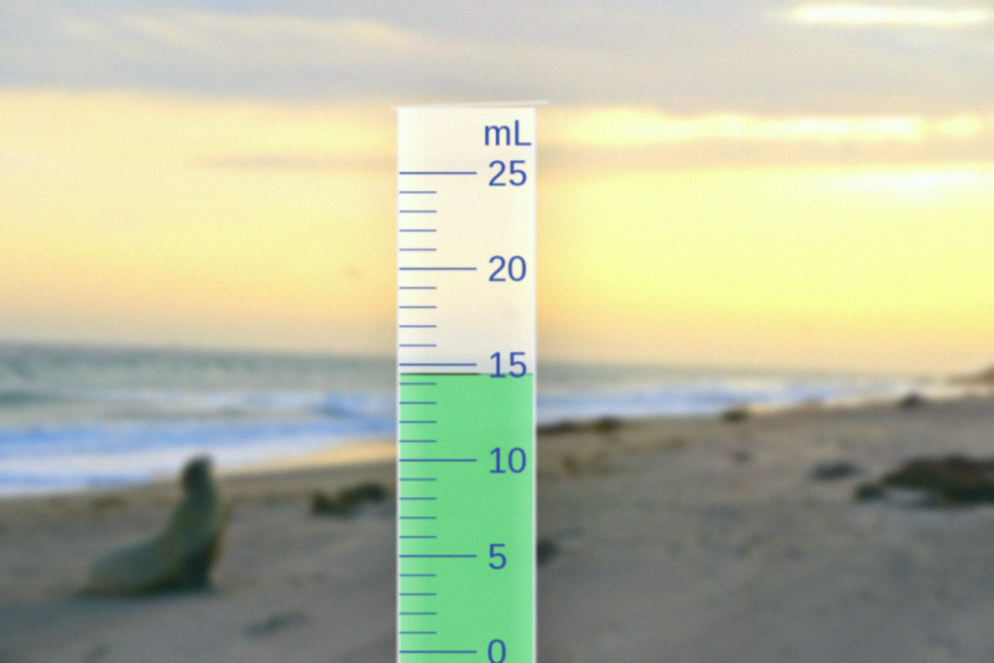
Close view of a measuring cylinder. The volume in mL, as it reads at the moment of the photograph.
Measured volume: 14.5 mL
